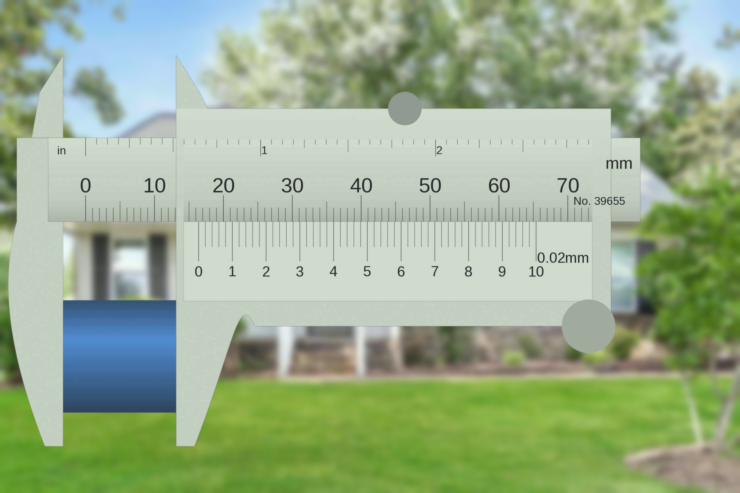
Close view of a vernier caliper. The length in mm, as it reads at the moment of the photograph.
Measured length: 16.4 mm
